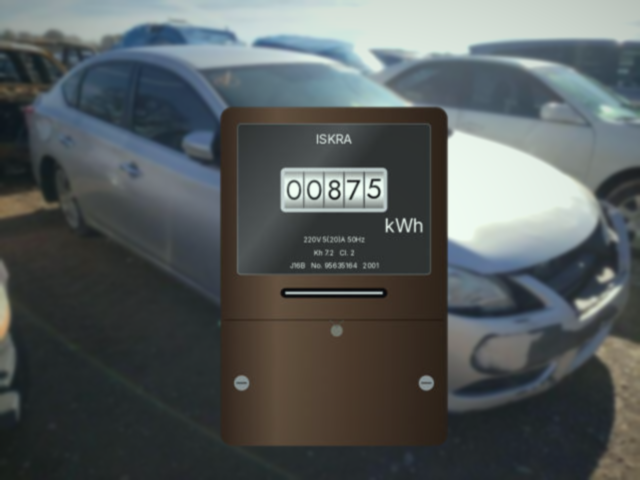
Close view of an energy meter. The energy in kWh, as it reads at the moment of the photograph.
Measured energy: 875 kWh
